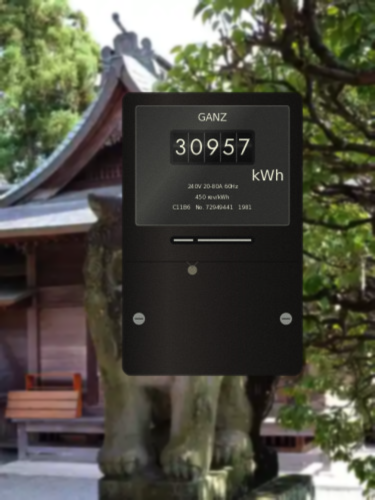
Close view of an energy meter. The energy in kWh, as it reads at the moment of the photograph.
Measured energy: 30957 kWh
